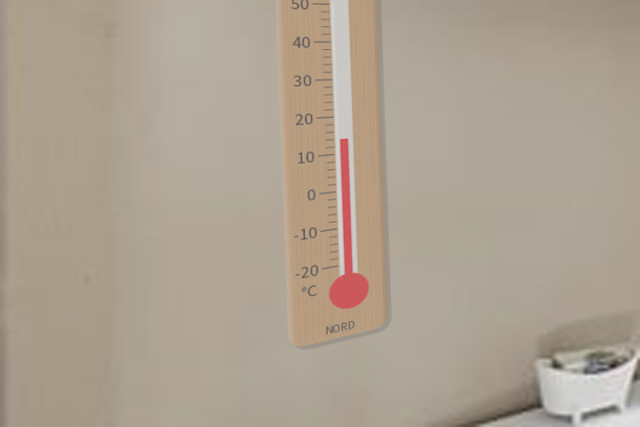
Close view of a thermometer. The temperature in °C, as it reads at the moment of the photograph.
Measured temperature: 14 °C
